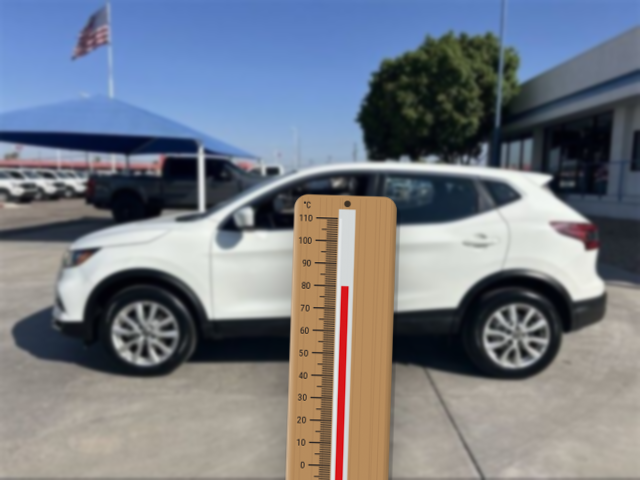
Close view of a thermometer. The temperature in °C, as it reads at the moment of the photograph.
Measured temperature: 80 °C
